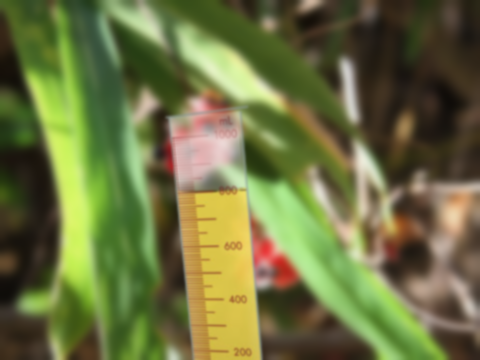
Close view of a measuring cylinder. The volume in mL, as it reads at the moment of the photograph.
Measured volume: 800 mL
